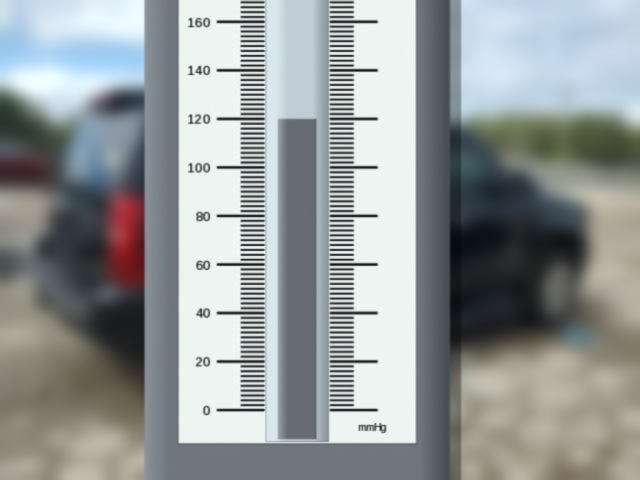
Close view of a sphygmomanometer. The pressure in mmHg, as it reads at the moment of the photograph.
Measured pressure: 120 mmHg
